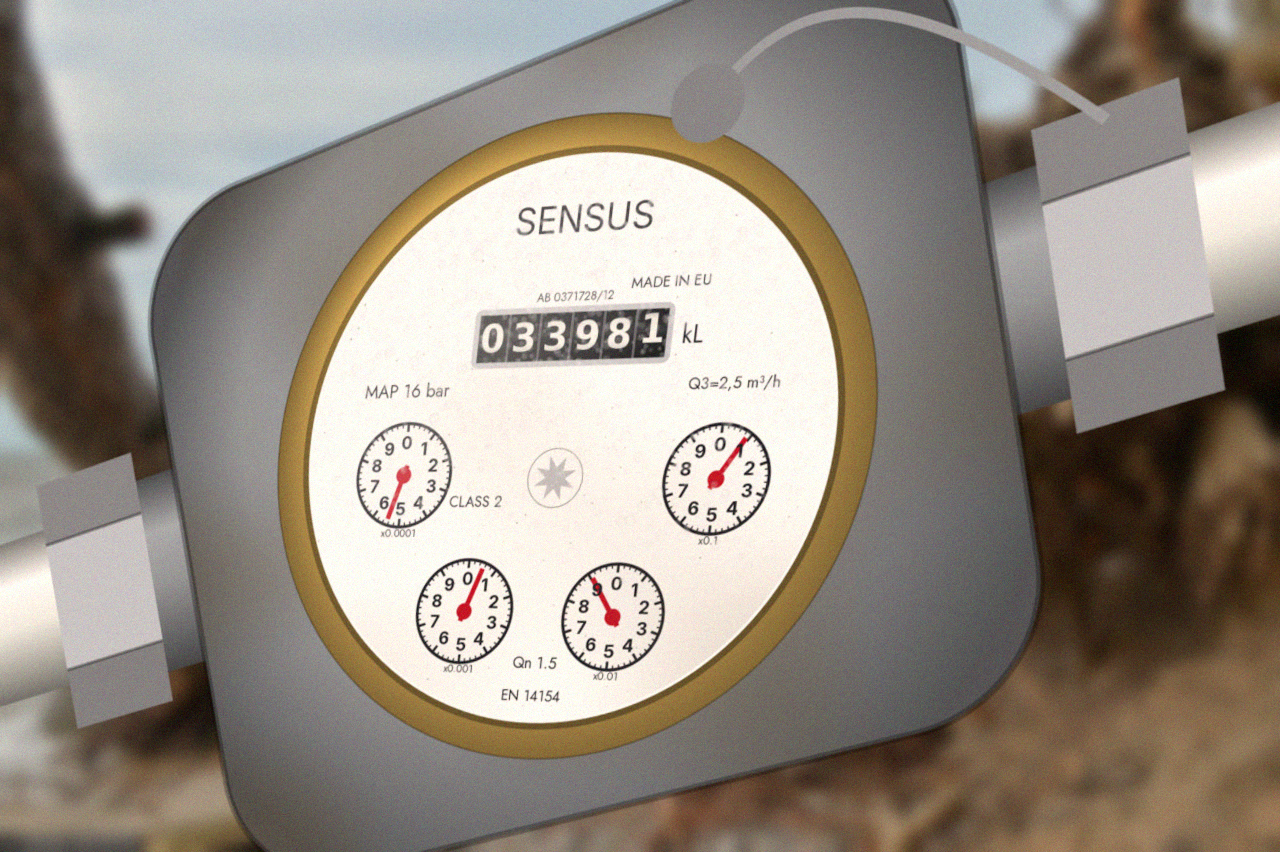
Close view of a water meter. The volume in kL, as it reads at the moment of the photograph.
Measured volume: 33981.0905 kL
